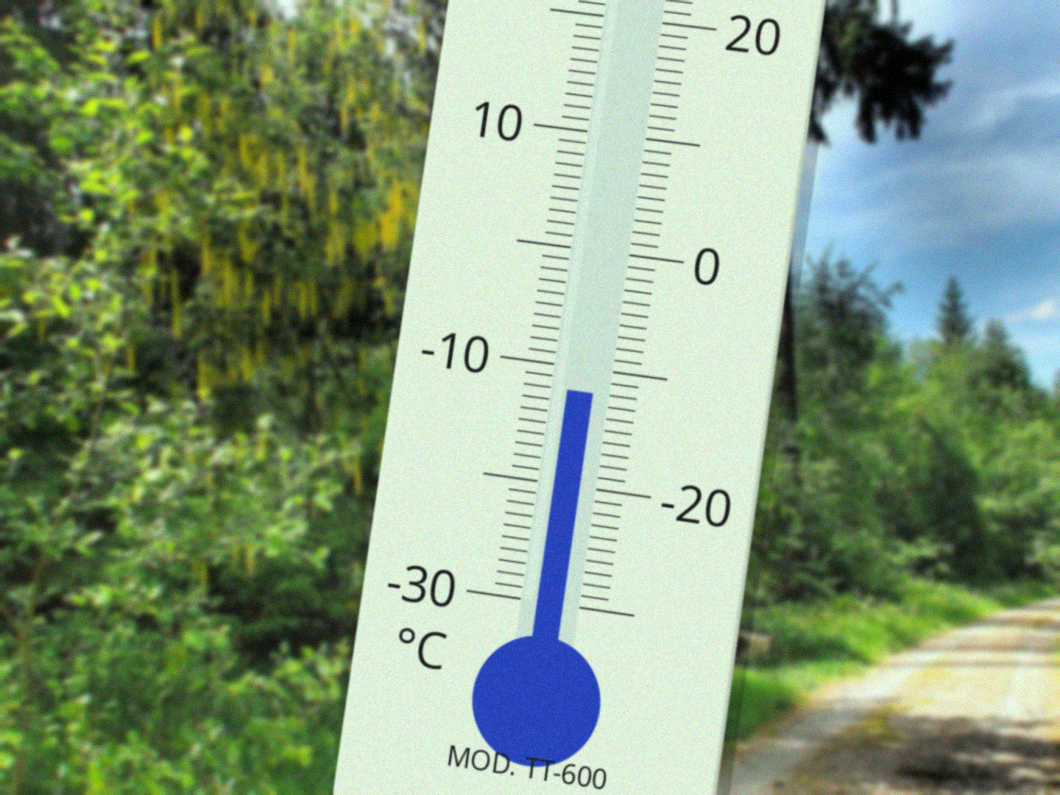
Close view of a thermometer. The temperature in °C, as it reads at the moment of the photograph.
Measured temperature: -12 °C
